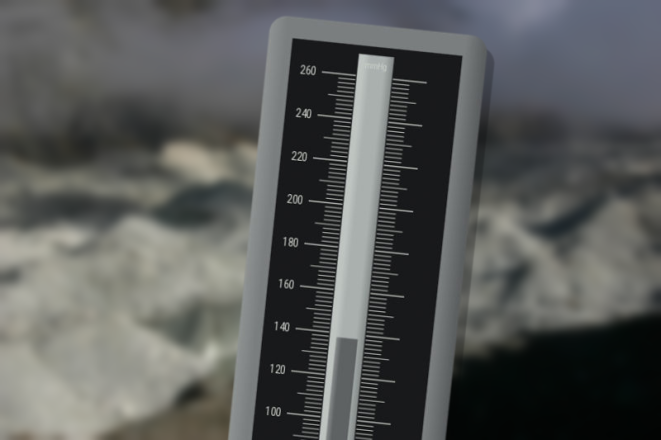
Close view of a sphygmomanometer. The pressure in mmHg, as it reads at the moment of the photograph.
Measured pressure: 138 mmHg
